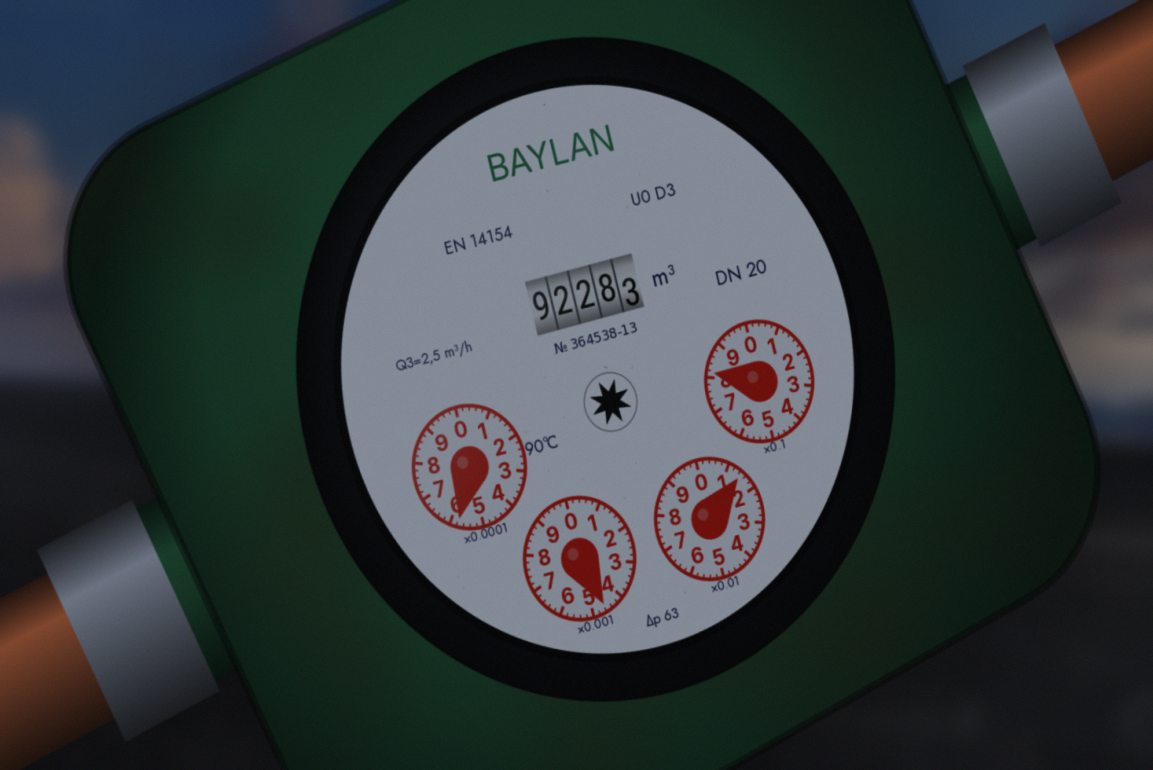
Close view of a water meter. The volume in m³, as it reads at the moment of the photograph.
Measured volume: 92282.8145 m³
